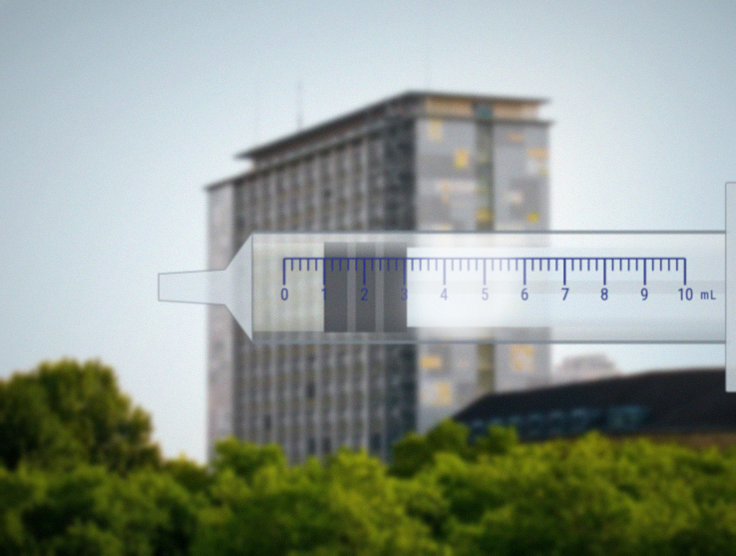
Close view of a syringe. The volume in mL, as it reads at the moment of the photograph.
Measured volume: 1 mL
